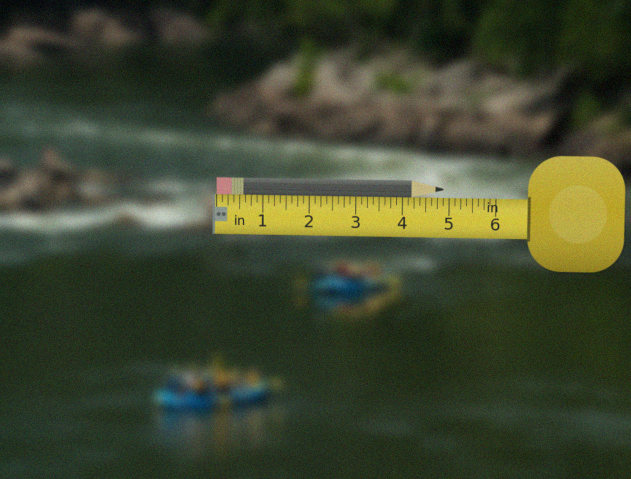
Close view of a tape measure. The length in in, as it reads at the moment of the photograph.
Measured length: 4.875 in
